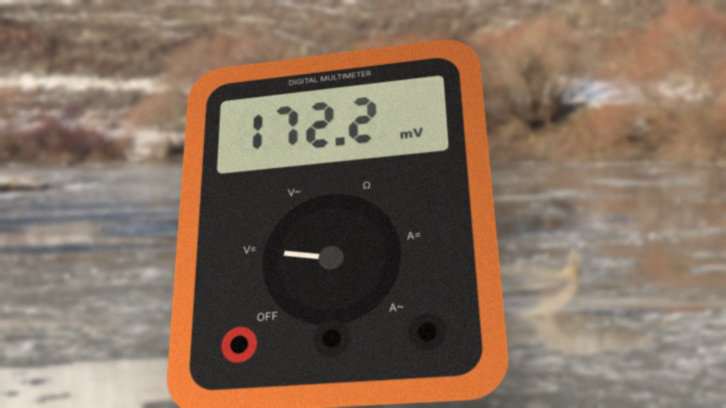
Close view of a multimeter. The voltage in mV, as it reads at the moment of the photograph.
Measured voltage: 172.2 mV
